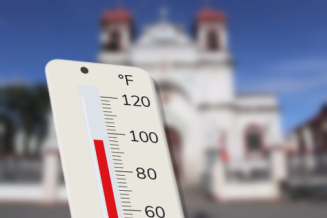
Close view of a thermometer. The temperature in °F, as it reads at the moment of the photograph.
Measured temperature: 96 °F
